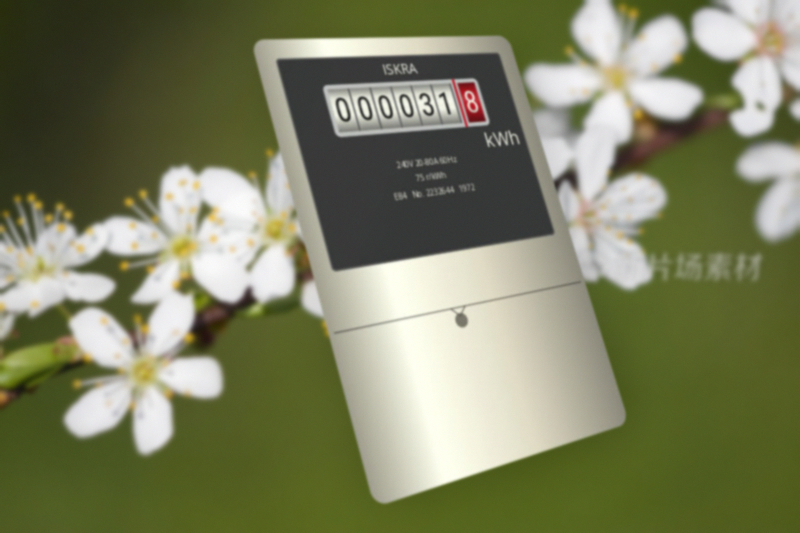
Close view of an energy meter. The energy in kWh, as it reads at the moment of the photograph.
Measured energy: 31.8 kWh
